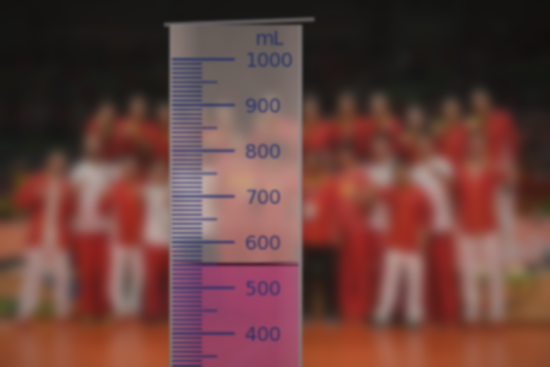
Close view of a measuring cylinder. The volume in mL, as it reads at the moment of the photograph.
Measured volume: 550 mL
